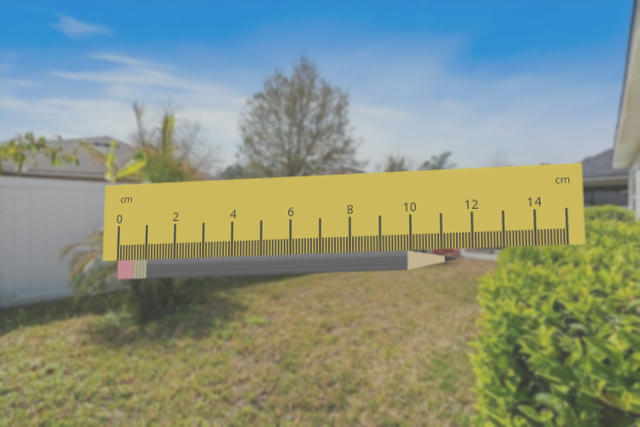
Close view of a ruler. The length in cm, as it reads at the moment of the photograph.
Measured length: 11.5 cm
